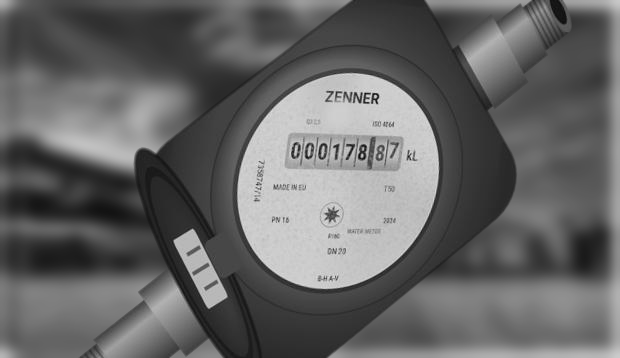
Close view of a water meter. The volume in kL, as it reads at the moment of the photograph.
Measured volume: 178.87 kL
